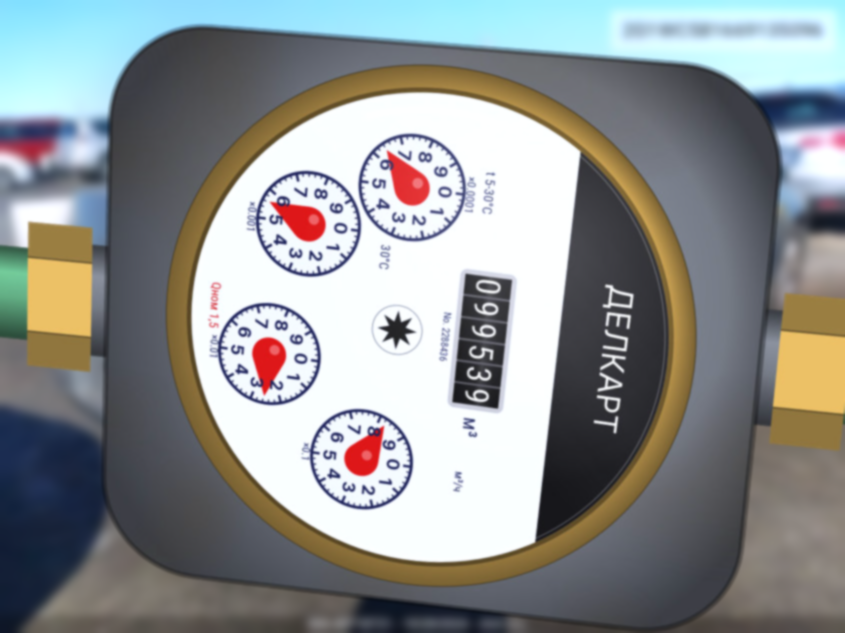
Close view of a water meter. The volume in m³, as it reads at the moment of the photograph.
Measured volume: 99539.8256 m³
